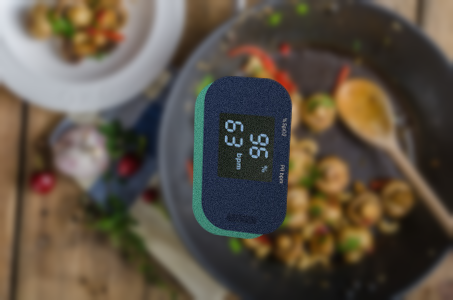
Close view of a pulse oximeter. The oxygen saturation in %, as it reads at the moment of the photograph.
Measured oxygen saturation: 96 %
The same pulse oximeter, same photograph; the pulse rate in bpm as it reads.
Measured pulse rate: 63 bpm
